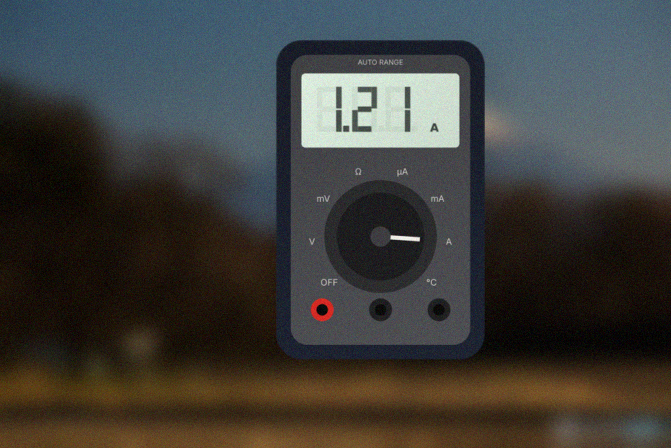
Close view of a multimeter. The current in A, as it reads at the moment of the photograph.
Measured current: 1.21 A
